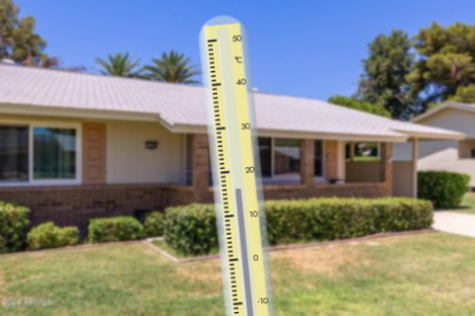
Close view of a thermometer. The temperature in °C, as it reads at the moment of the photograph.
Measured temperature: 16 °C
